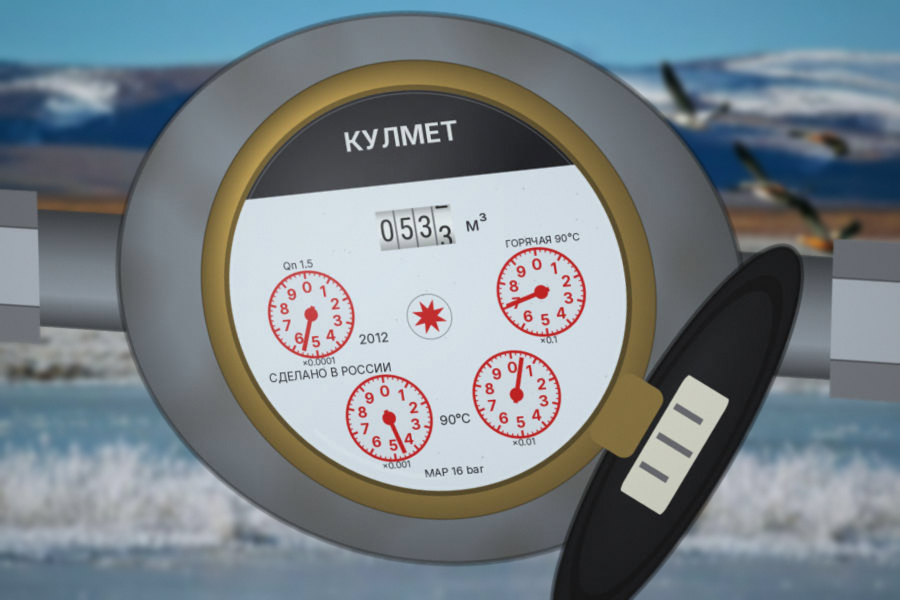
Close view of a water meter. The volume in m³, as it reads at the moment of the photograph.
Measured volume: 532.7045 m³
